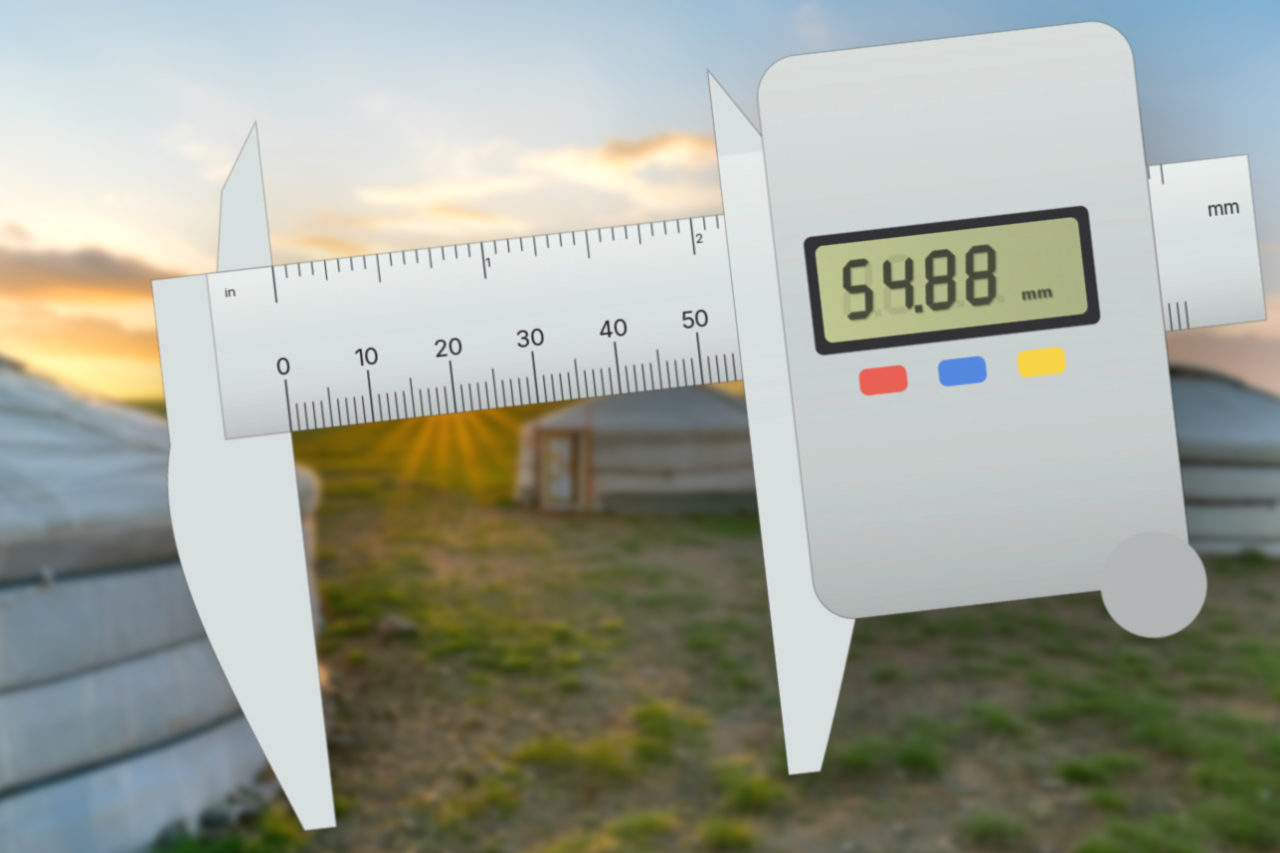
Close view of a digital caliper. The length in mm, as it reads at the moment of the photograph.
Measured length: 54.88 mm
